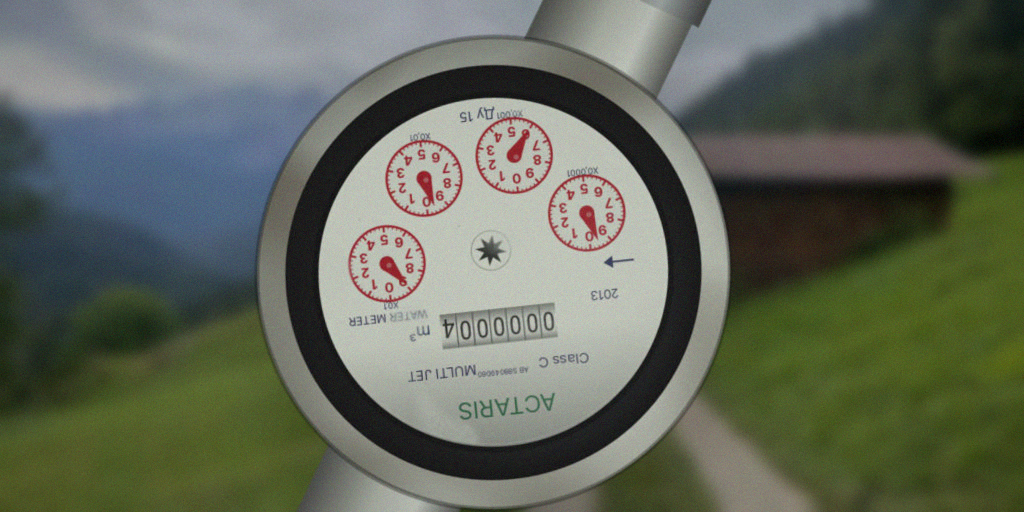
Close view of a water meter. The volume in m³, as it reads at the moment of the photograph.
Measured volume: 3.8959 m³
